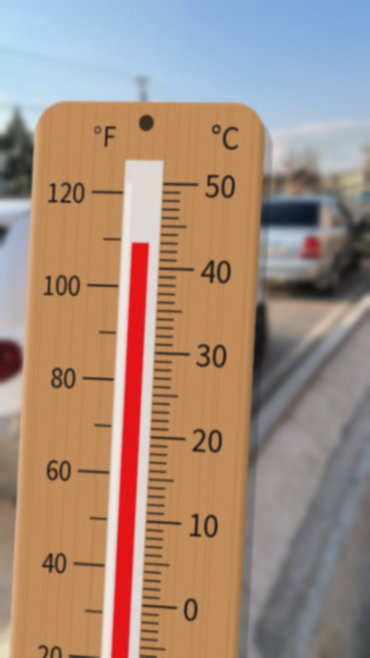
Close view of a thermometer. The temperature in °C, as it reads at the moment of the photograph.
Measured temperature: 43 °C
